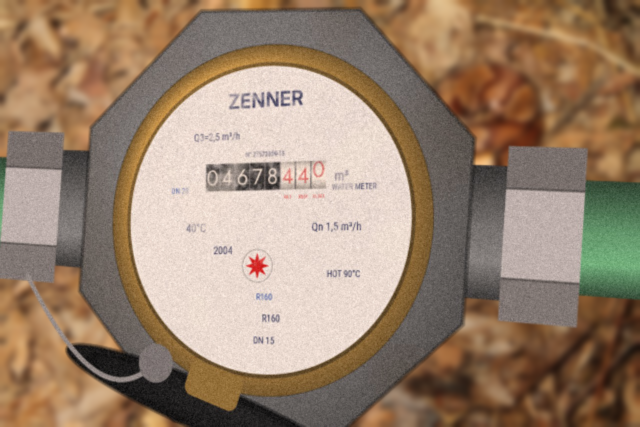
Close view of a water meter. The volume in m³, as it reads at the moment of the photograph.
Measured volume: 4678.440 m³
